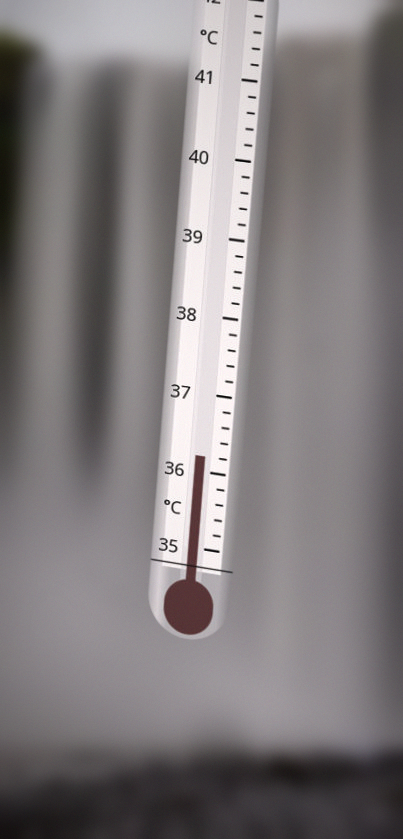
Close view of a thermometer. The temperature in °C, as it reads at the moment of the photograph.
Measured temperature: 36.2 °C
